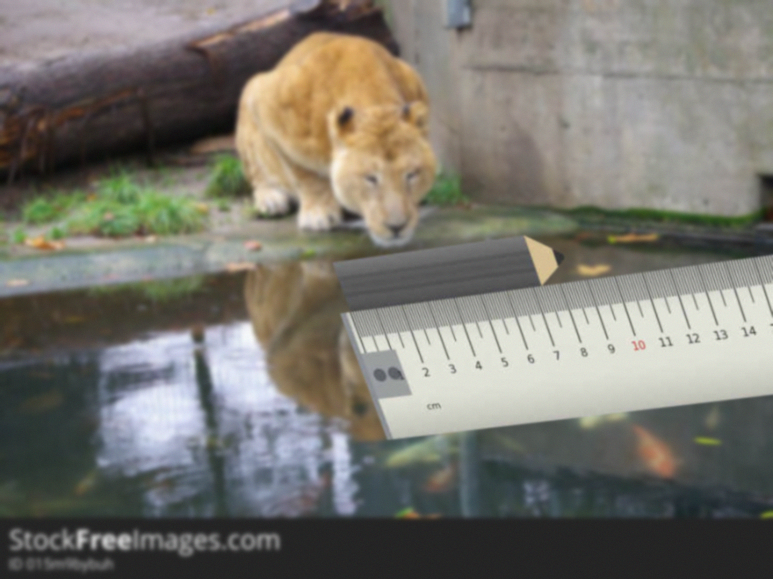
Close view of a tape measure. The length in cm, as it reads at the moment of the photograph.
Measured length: 8.5 cm
